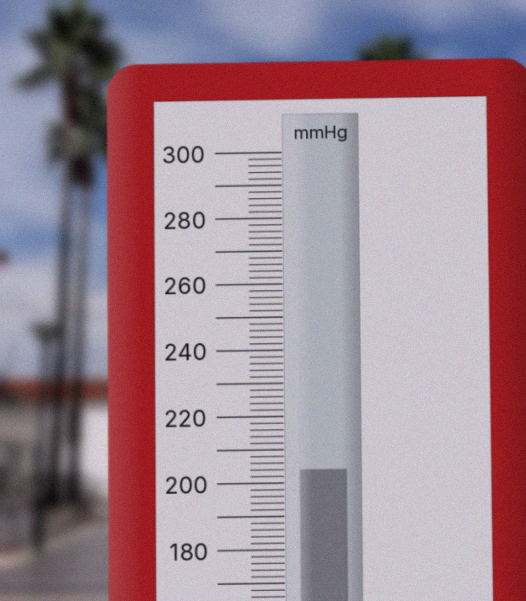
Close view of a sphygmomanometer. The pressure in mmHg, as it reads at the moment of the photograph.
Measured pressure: 204 mmHg
